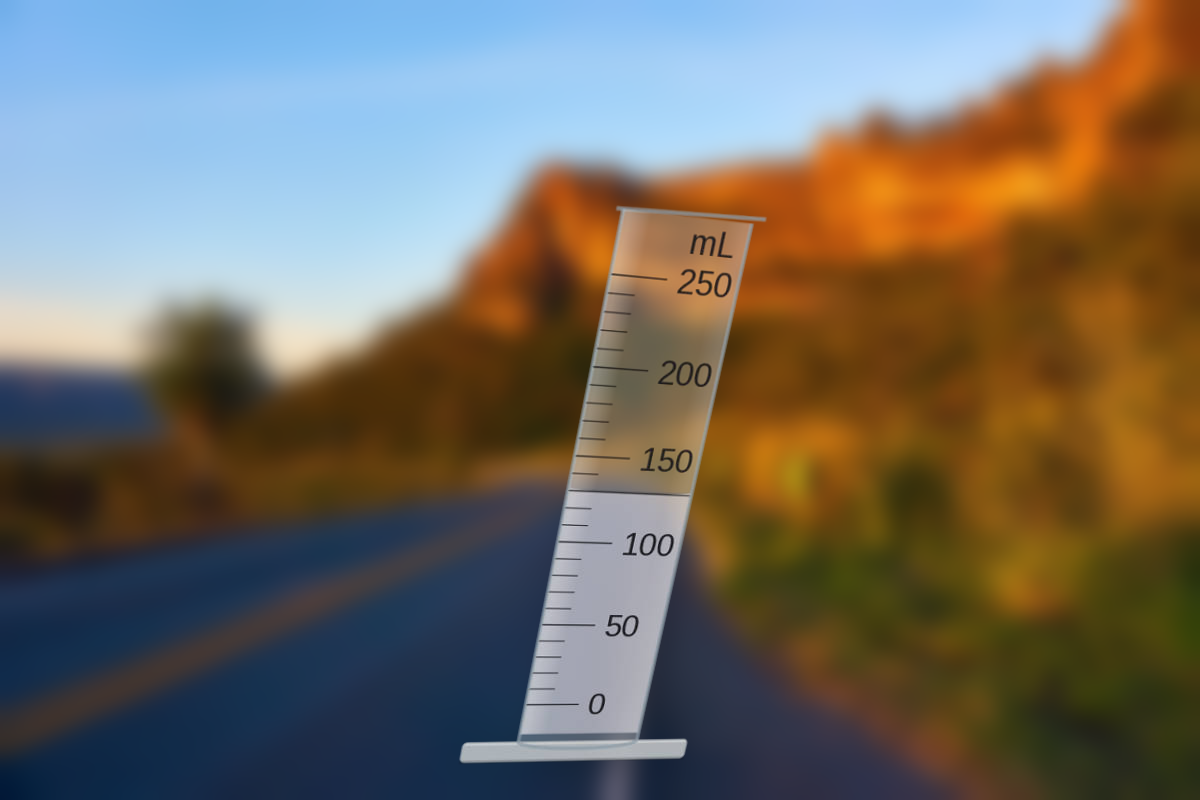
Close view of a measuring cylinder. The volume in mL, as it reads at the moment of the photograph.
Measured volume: 130 mL
